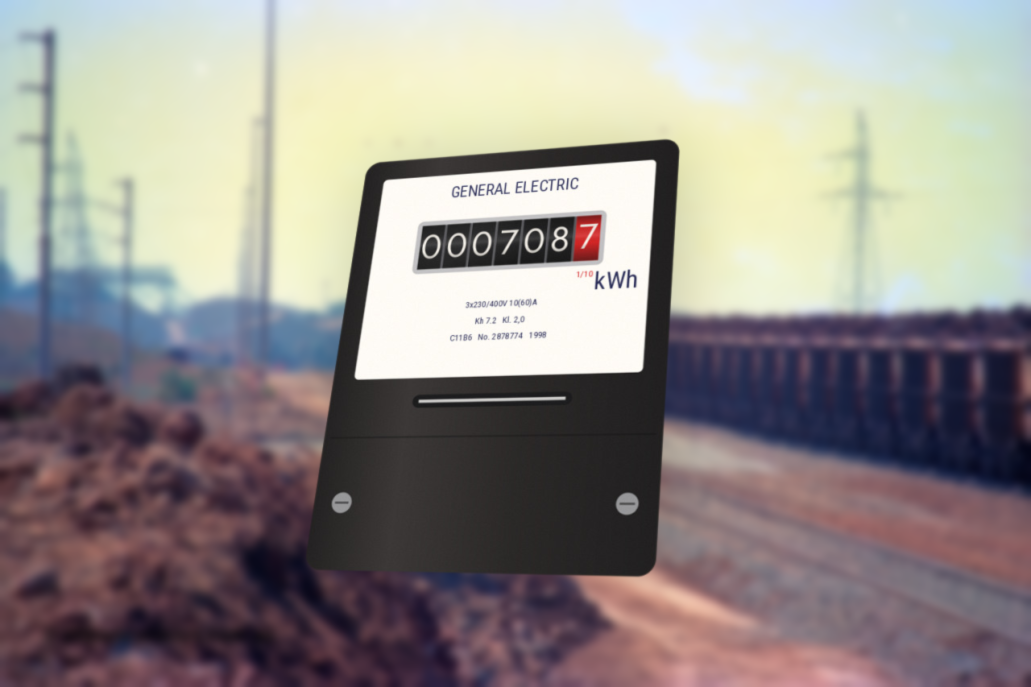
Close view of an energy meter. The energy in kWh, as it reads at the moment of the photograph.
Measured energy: 708.7 kWh
